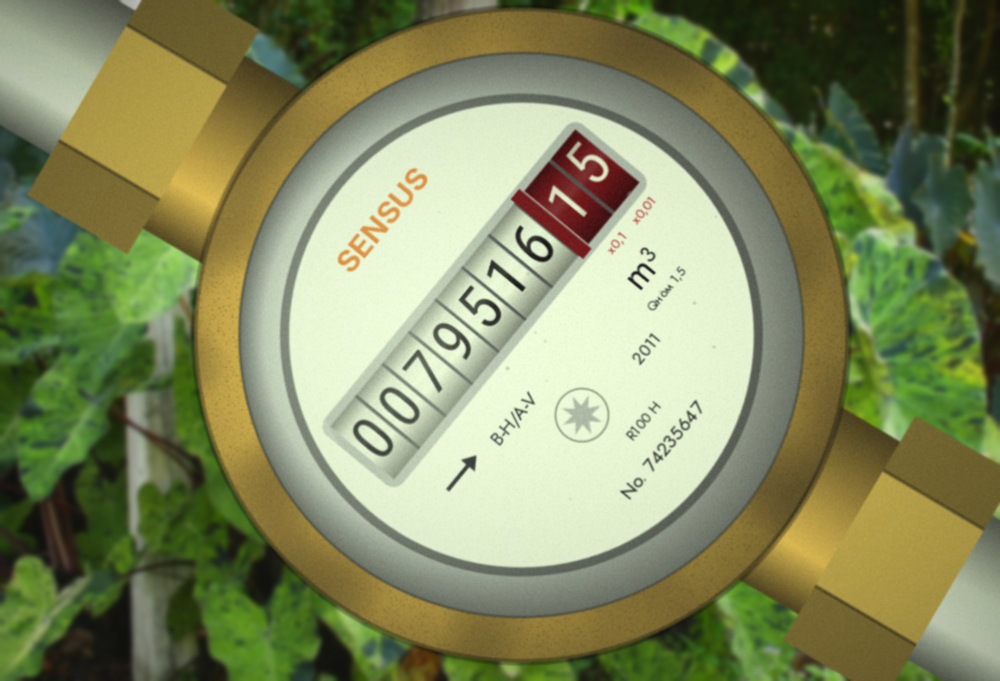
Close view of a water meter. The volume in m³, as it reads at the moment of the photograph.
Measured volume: 79516.15 m³
